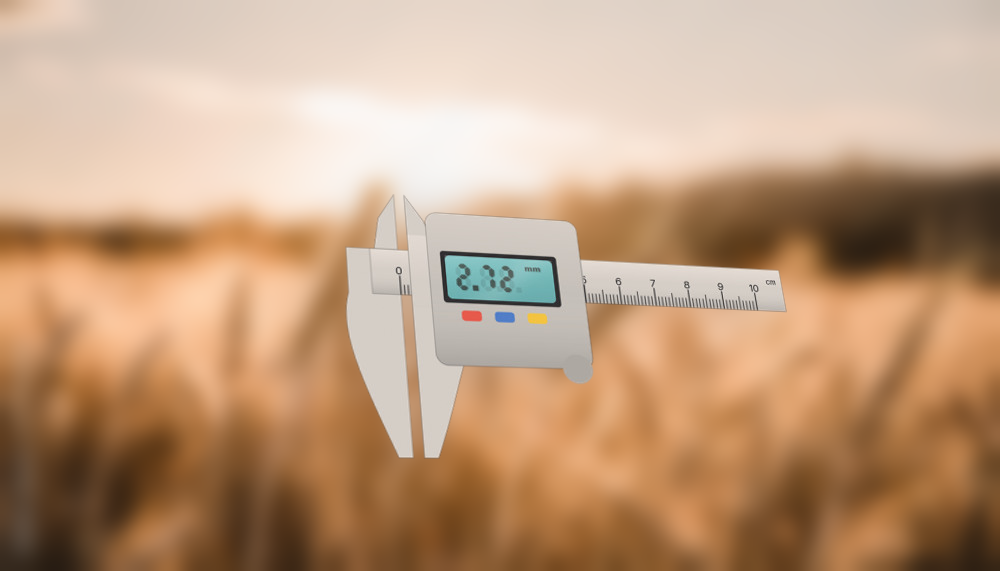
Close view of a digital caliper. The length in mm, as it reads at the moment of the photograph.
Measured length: 2.72 mm
